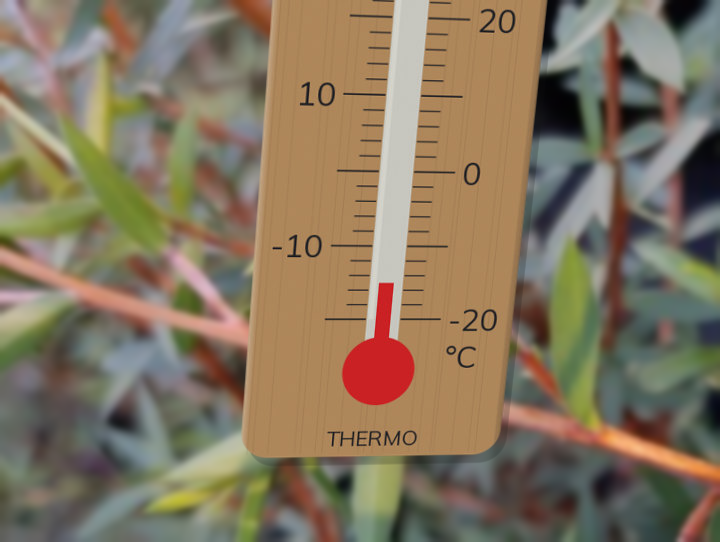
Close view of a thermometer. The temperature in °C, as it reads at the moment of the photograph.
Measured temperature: -15 °C
